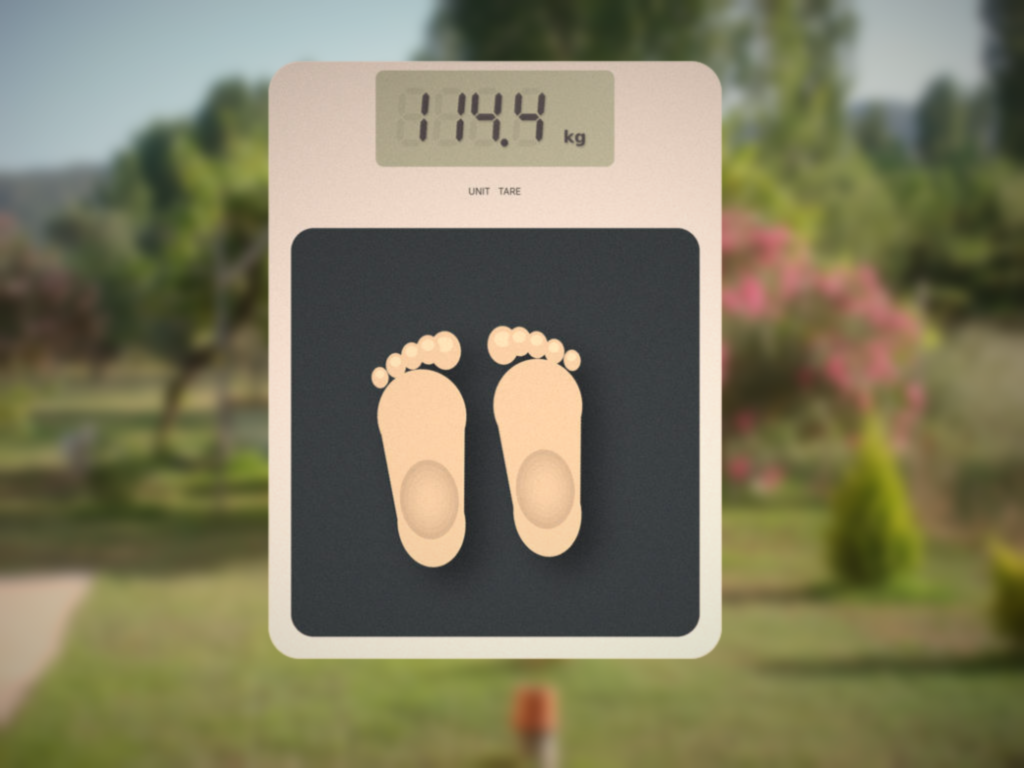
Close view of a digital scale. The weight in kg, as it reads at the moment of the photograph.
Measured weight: 114.4 kg
